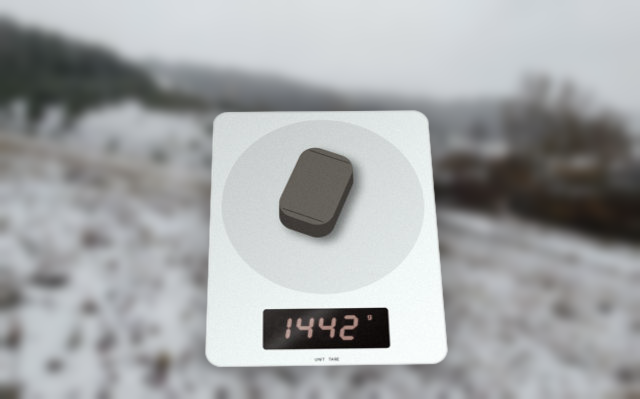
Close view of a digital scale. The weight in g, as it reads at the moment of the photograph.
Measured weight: 1442 g
